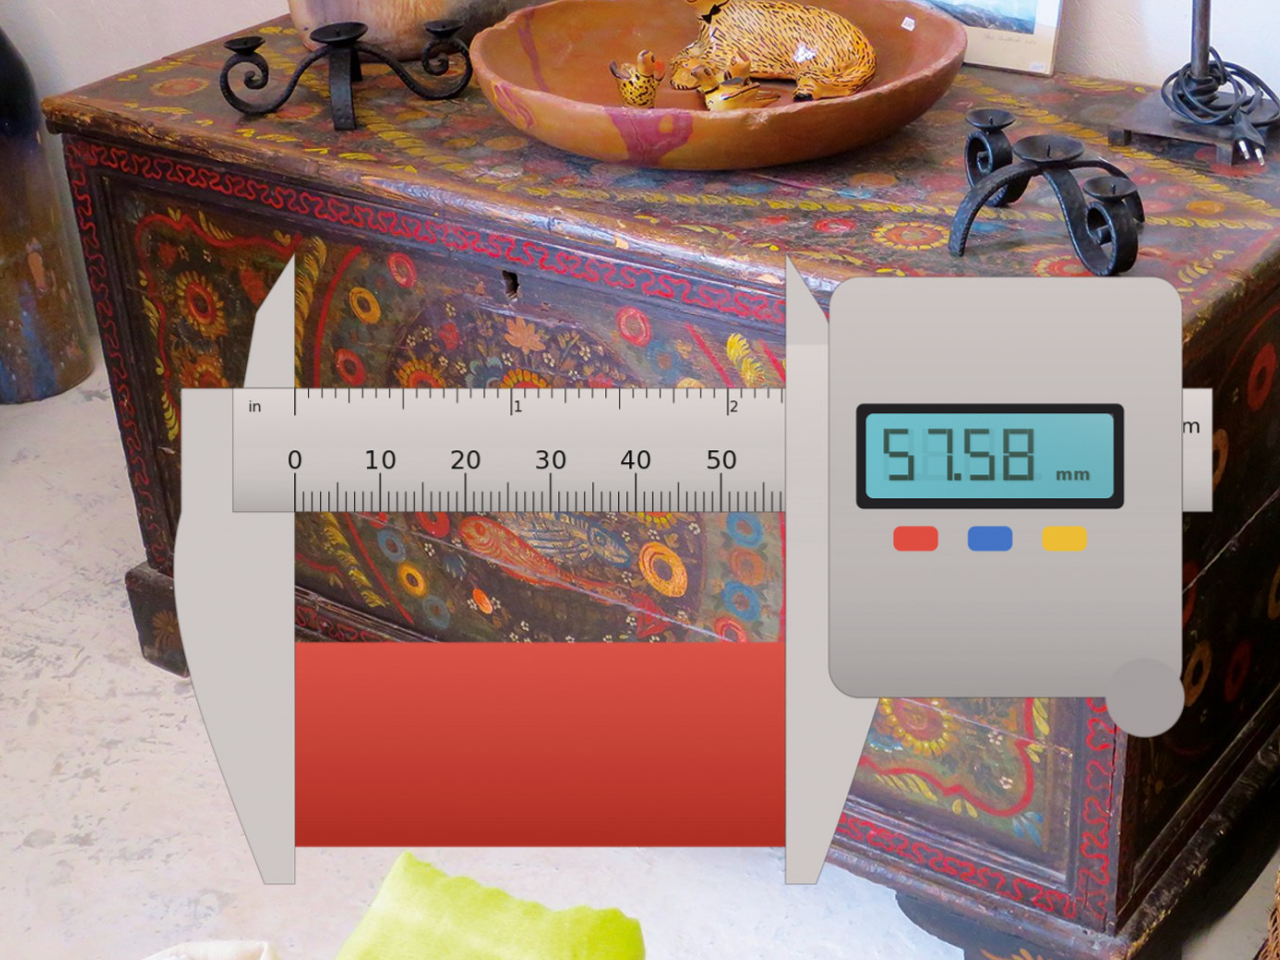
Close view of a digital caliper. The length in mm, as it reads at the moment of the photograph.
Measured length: 57.58 mm
